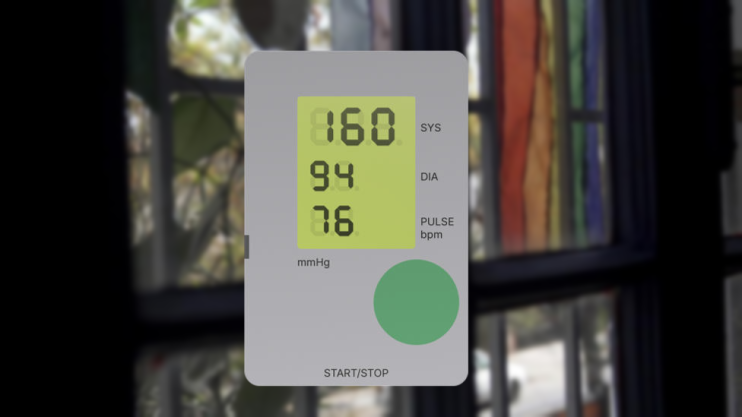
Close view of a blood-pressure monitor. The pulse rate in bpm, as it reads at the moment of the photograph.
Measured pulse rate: 76 bpm
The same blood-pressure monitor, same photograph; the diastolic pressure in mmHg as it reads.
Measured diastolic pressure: 94 mmHg
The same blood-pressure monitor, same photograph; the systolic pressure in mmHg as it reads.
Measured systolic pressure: 160 mmHg
